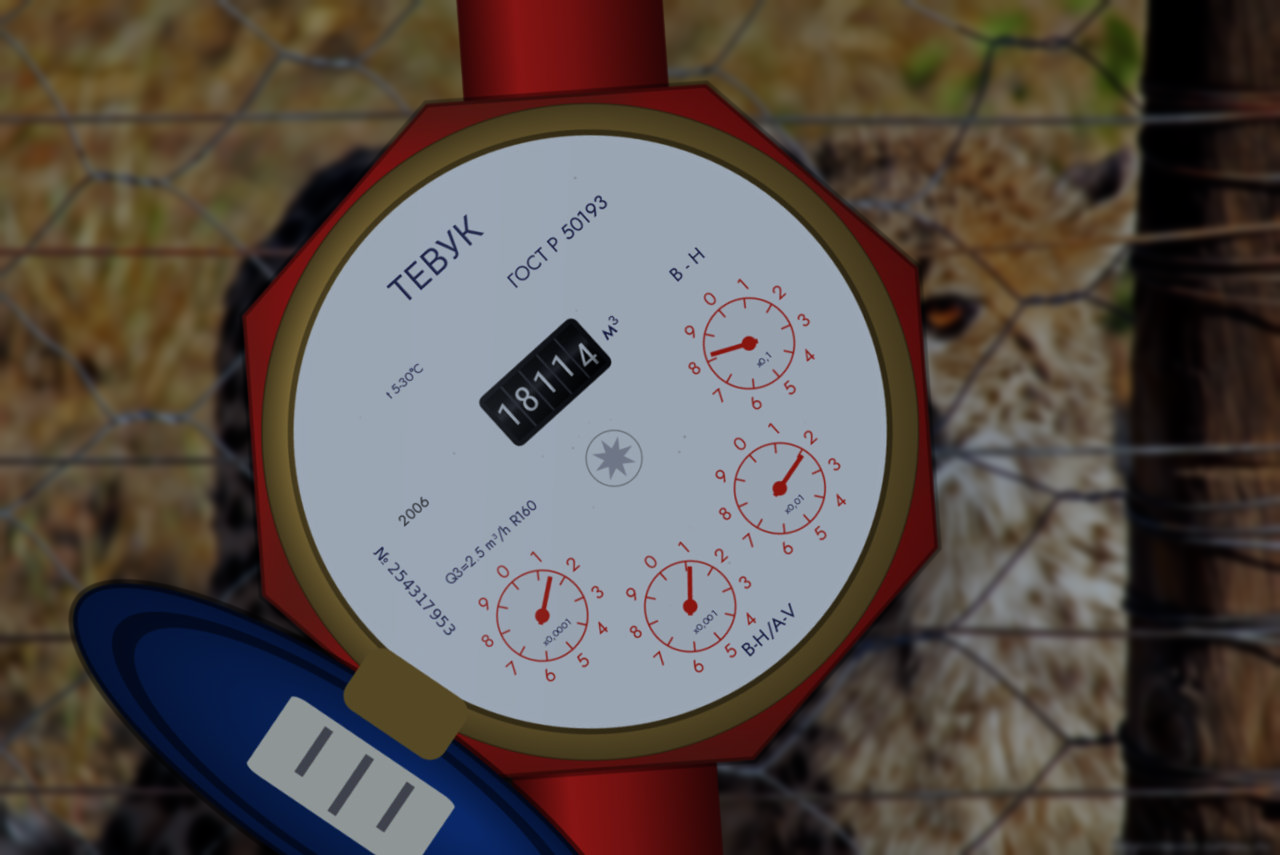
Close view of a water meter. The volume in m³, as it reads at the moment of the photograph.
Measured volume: 18113.8211 m³
